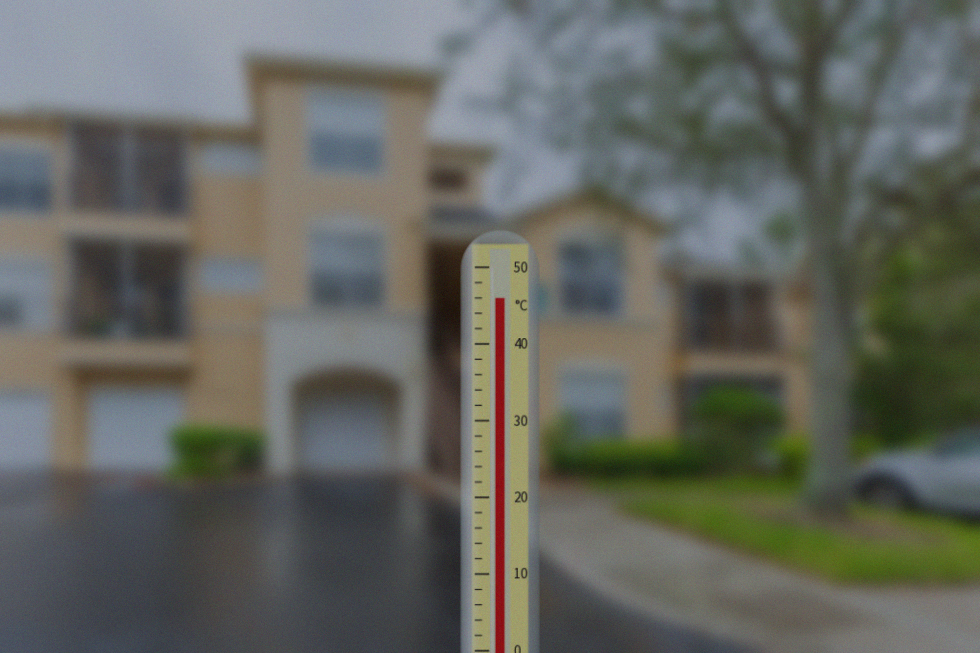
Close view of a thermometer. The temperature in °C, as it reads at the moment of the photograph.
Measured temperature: 46 °C
